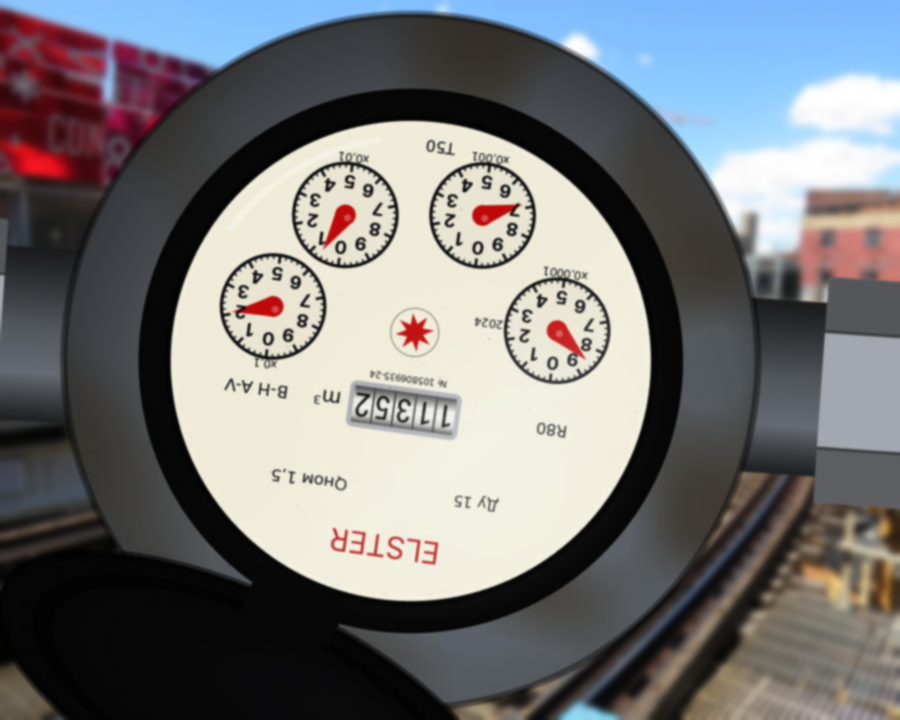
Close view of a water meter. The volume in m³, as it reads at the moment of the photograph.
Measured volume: 11352.2068 m³
